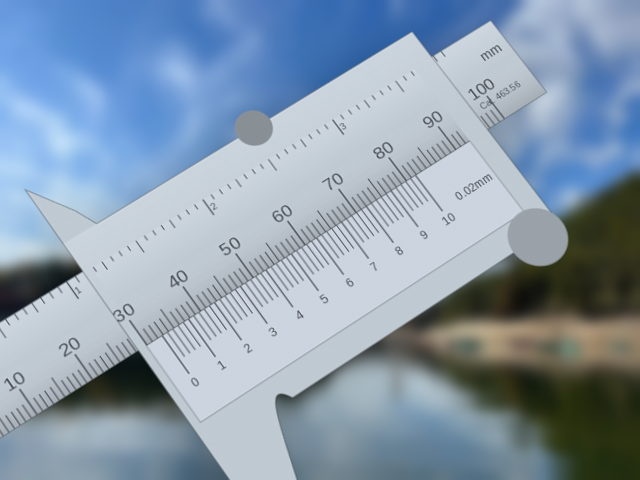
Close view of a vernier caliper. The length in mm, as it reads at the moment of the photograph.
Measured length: 32.8 mm
